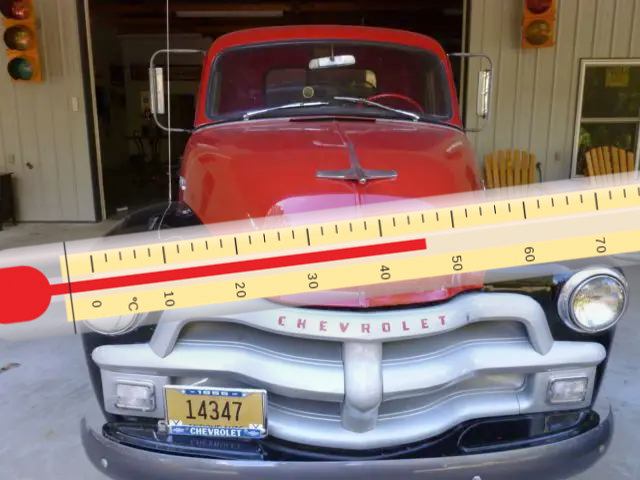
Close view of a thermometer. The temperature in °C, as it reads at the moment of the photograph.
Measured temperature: 46 °C
